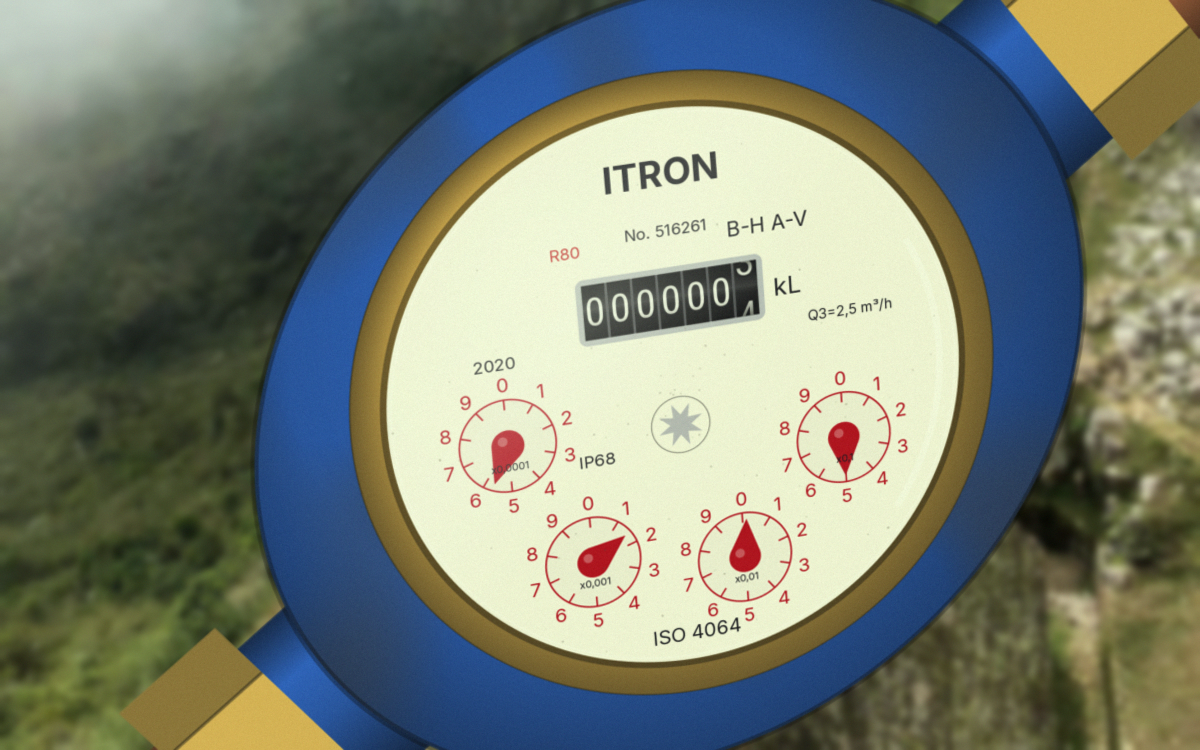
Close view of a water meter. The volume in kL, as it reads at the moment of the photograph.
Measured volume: 3.5015 kL
